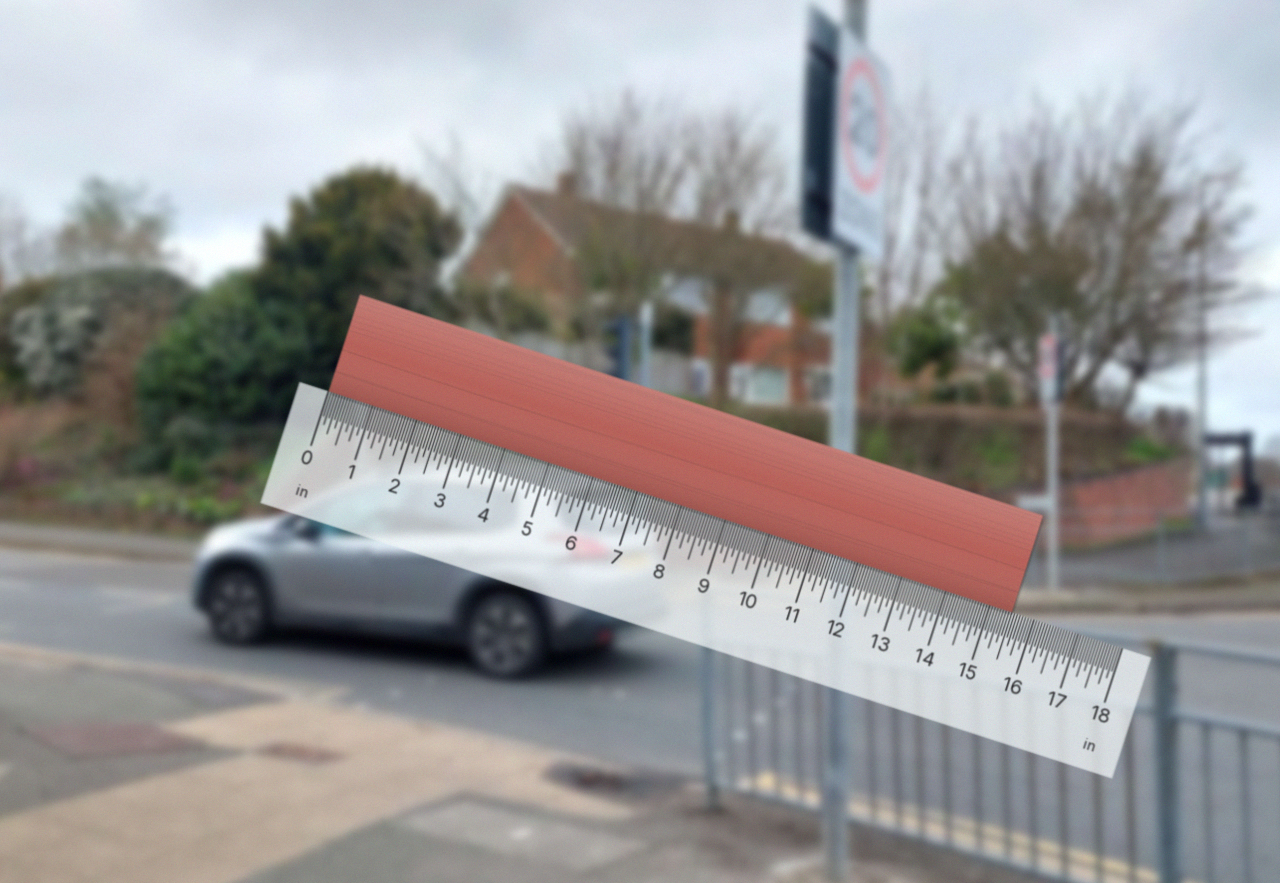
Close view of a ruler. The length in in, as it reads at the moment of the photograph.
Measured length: 15.5 in
